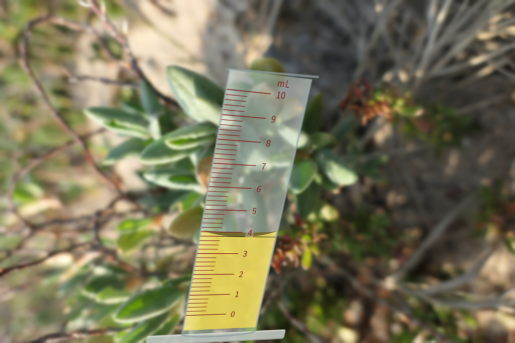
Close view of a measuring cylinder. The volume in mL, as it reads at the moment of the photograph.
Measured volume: 3.8 mL
